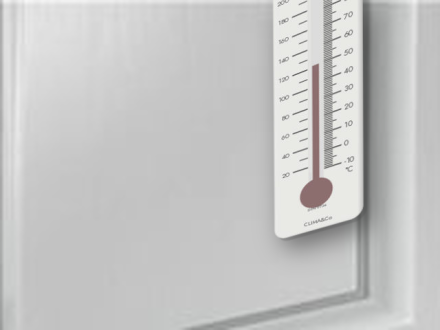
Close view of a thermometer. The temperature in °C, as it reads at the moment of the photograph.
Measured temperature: 50 °C
